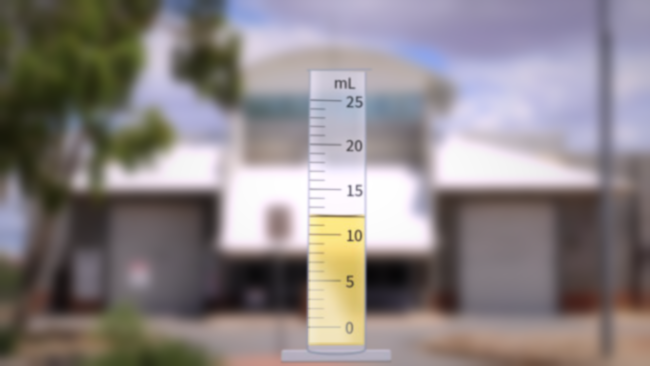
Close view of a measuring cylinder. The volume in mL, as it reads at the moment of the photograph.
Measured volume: 12 mL
